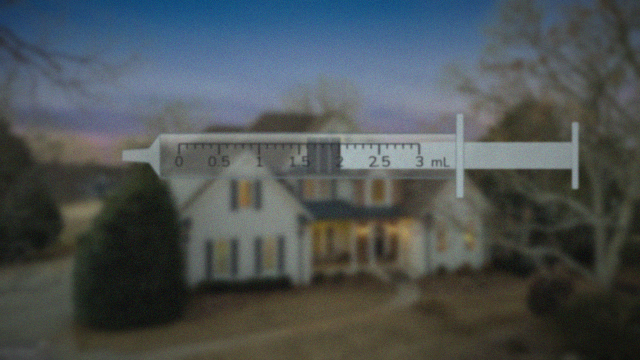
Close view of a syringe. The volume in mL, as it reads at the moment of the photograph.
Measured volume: 1.6 mL
